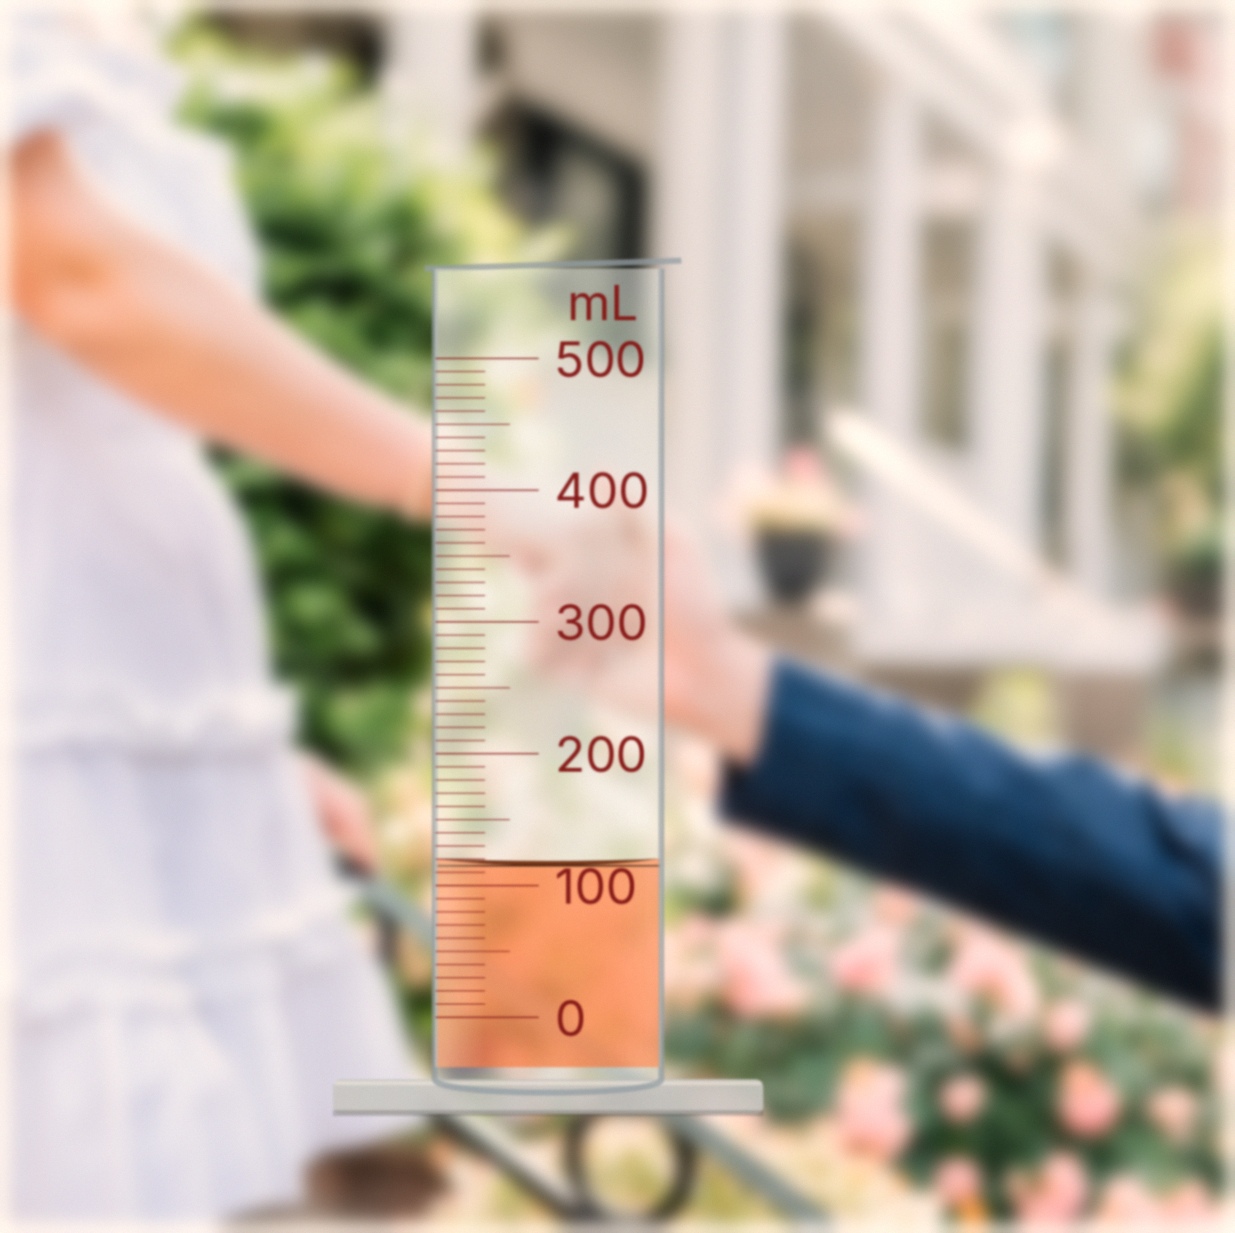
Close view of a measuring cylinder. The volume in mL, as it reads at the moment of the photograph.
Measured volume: 115 mL
